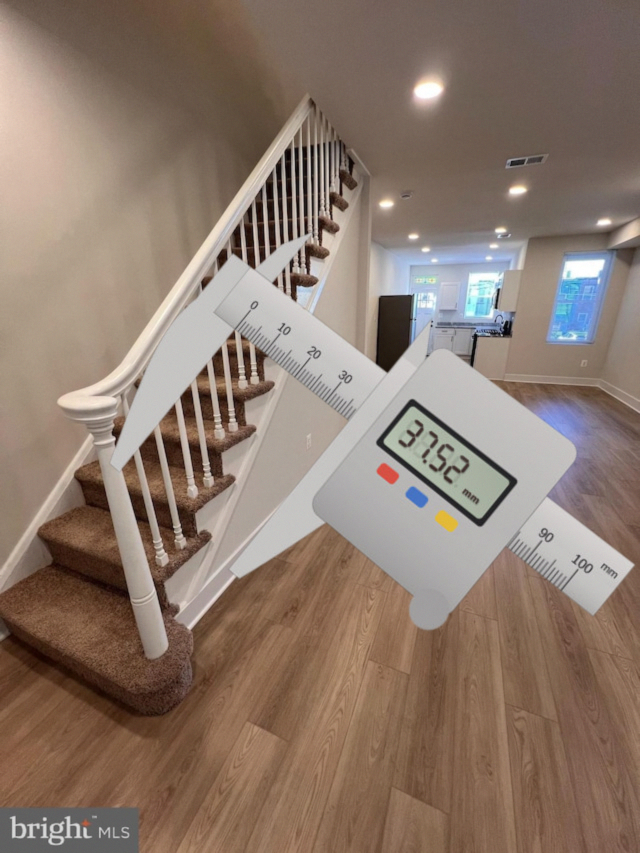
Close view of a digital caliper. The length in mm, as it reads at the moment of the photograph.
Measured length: 37.52 mm
